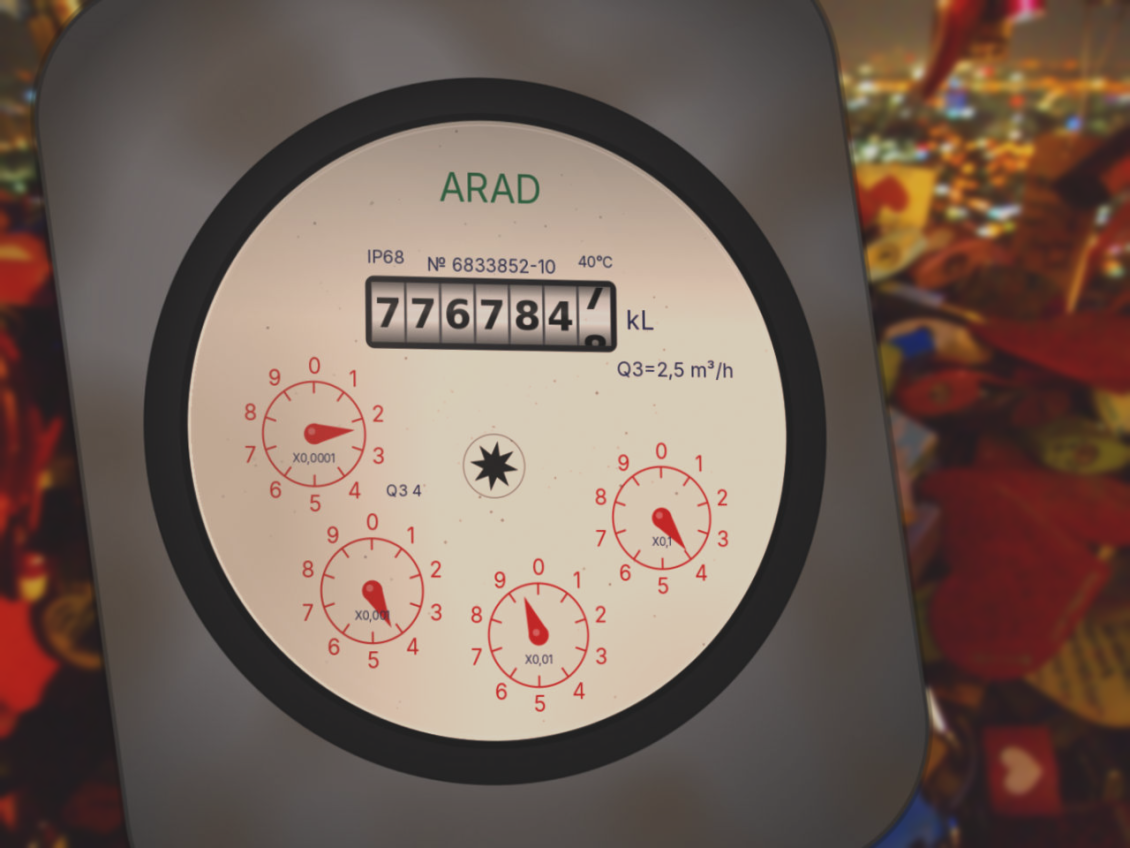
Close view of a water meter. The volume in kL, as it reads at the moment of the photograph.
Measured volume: 7767847.3942 kL
